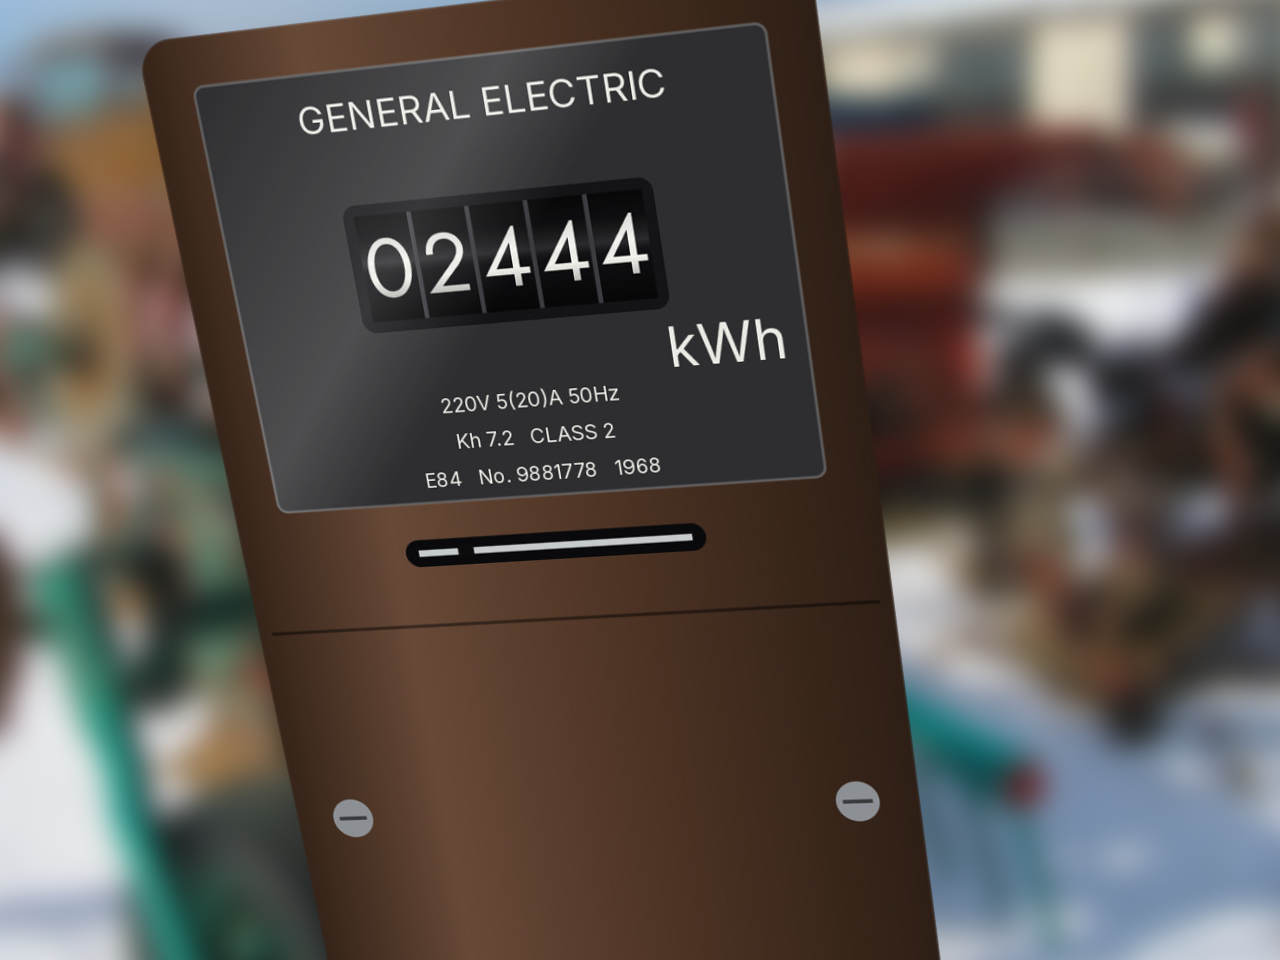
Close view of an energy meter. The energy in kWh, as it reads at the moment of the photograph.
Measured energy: 2444 kWh
